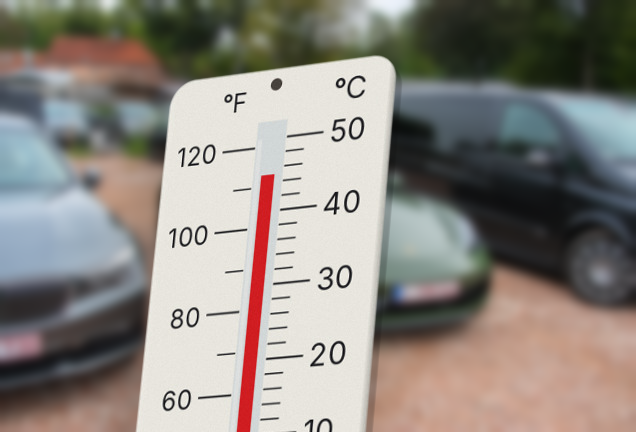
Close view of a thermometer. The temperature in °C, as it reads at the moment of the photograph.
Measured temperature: 45 °C
